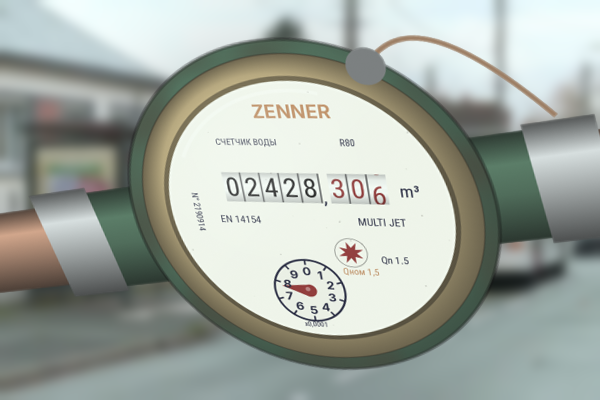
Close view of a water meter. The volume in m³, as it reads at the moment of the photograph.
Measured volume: 2428.3057 m³
